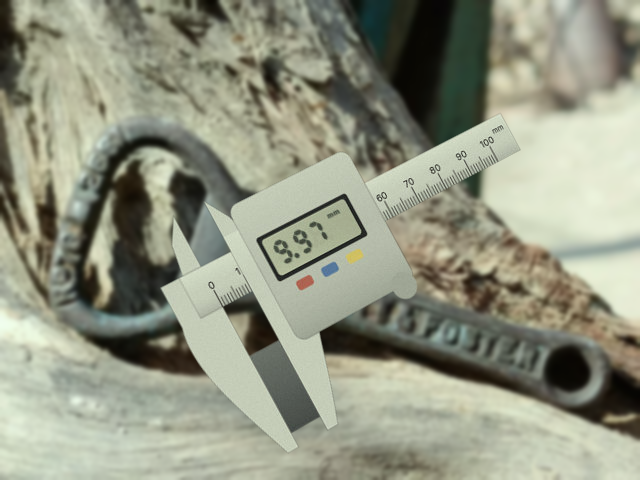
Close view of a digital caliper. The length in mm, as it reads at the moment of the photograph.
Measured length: 9.97 mm
